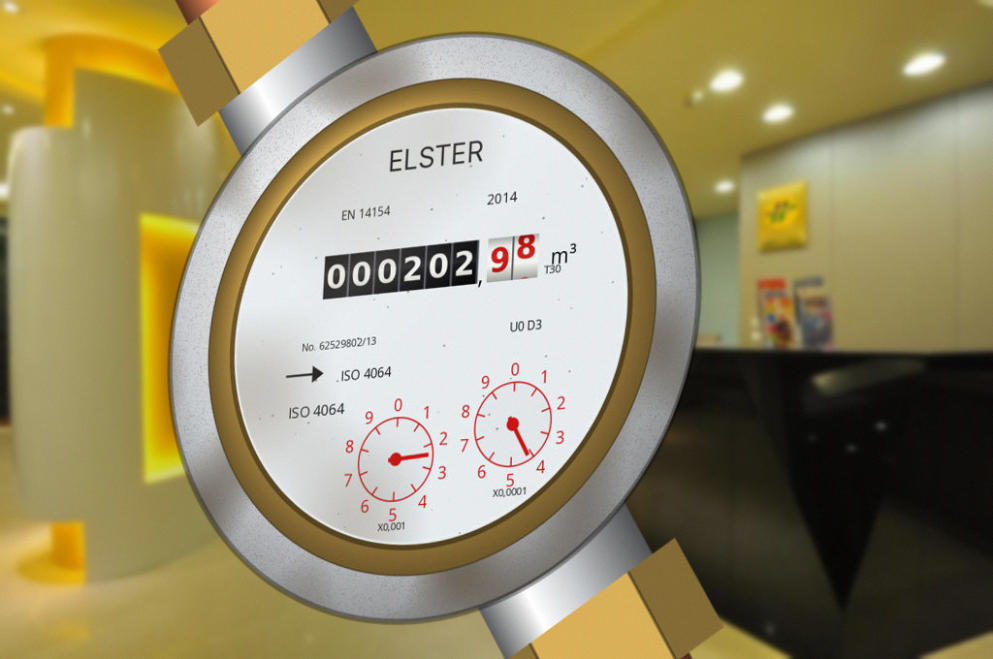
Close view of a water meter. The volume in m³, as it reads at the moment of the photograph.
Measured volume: 202.9824 m³
